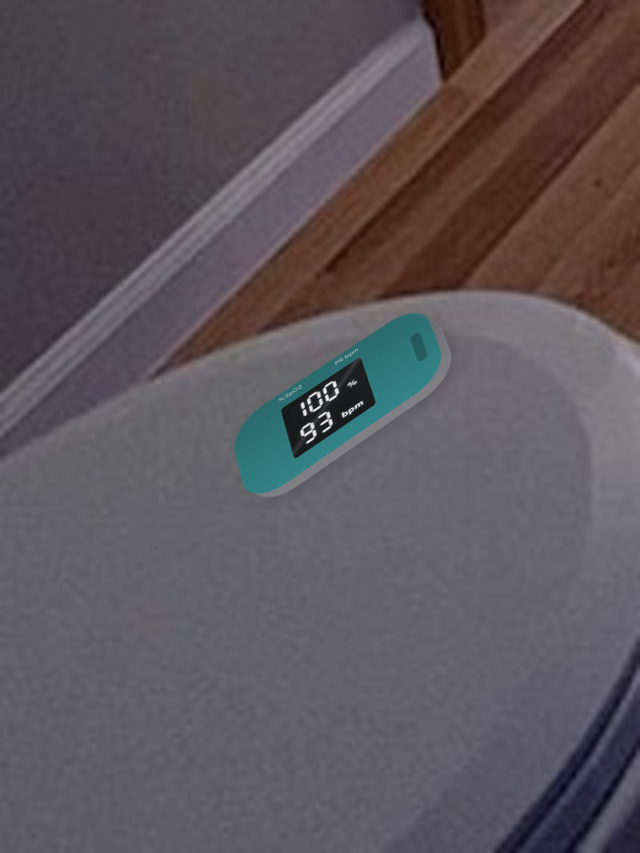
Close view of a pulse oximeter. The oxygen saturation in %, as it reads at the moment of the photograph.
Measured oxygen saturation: 100 %
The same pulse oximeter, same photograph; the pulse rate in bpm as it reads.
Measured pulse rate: 93 bpm
